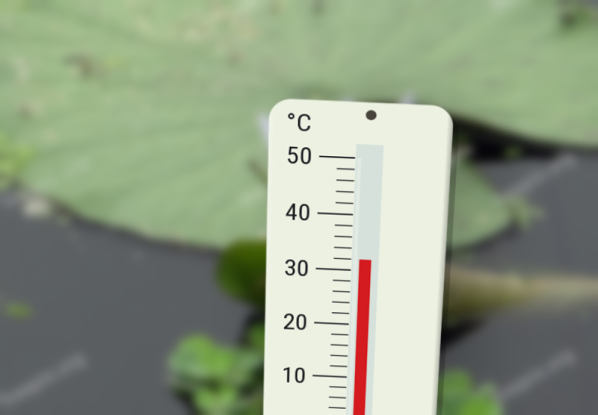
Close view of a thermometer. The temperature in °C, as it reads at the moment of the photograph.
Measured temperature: 32 °C
